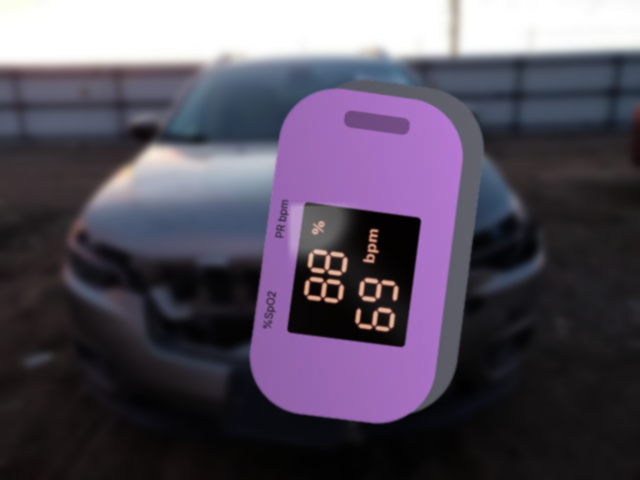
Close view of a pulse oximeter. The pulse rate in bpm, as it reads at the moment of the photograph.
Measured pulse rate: 69 bpm
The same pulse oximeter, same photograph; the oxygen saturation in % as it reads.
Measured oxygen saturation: 88 %
